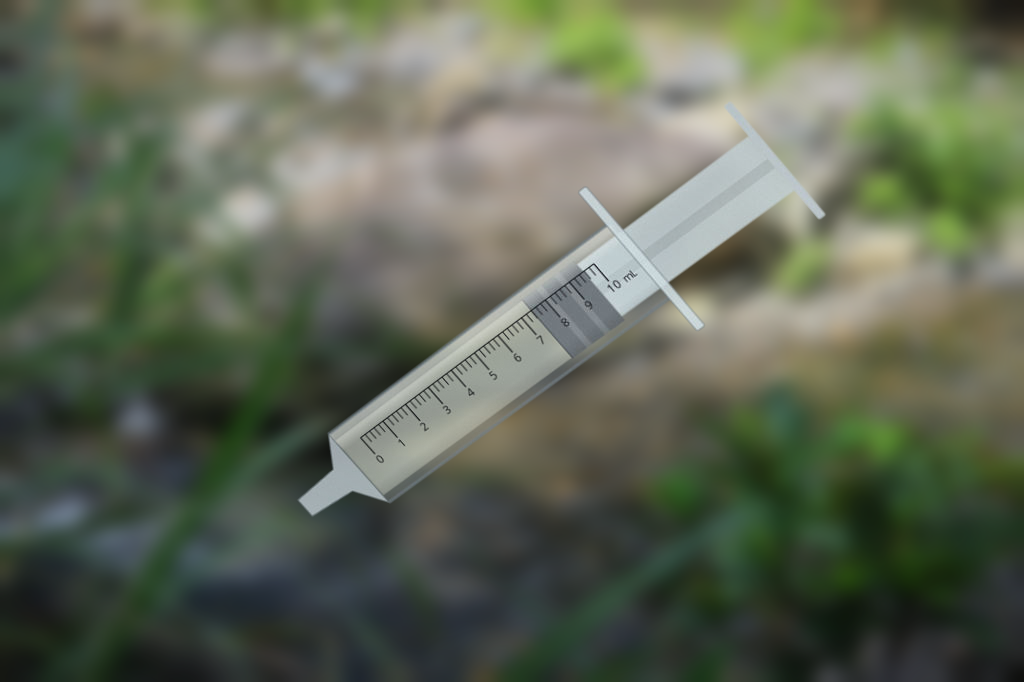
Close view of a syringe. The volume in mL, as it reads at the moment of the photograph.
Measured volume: 7.4 mL
